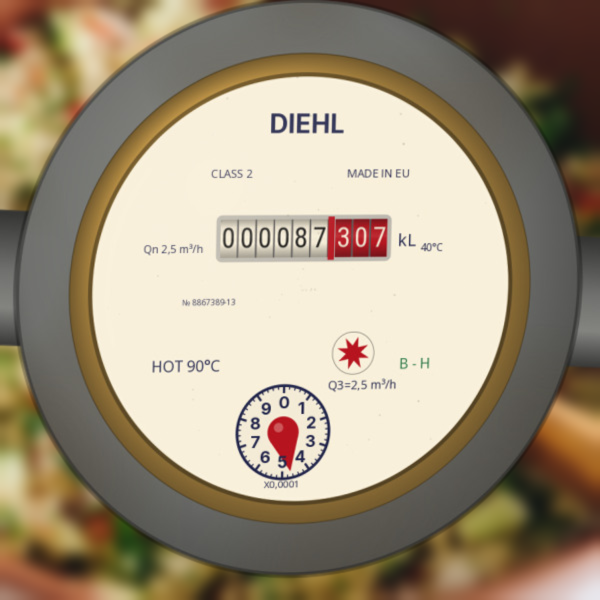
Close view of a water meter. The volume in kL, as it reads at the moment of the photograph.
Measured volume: 87.3074 kL
